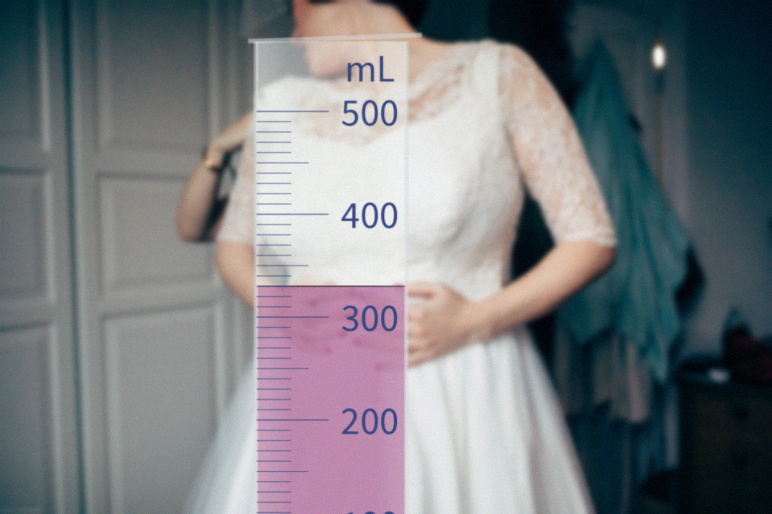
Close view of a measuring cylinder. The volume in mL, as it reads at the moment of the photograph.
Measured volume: 330 mL
